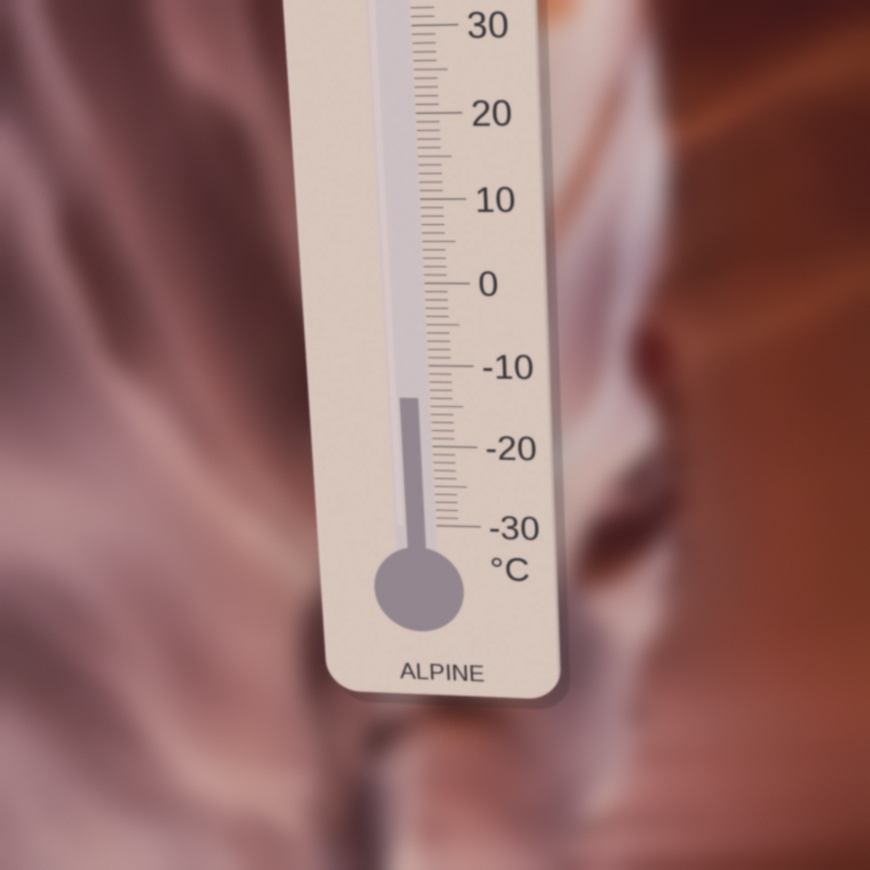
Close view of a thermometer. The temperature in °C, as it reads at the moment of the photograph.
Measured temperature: -14 °C
